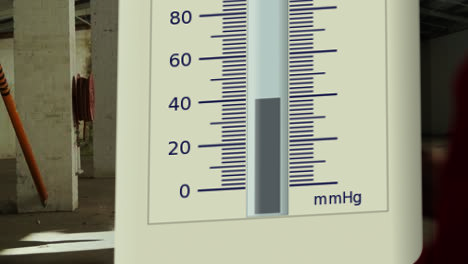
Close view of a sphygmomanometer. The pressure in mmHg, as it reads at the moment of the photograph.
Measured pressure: 40 mmHg
